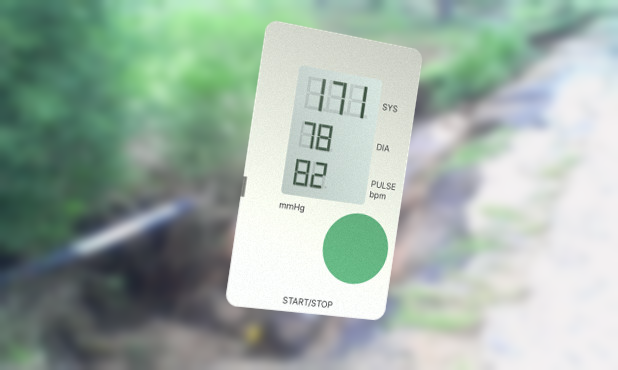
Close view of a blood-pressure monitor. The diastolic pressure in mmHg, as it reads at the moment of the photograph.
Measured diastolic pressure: 78 mmHg
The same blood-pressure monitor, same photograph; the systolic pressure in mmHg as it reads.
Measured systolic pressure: 171 mmHg
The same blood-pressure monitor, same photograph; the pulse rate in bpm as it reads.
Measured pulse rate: 82 bpm
